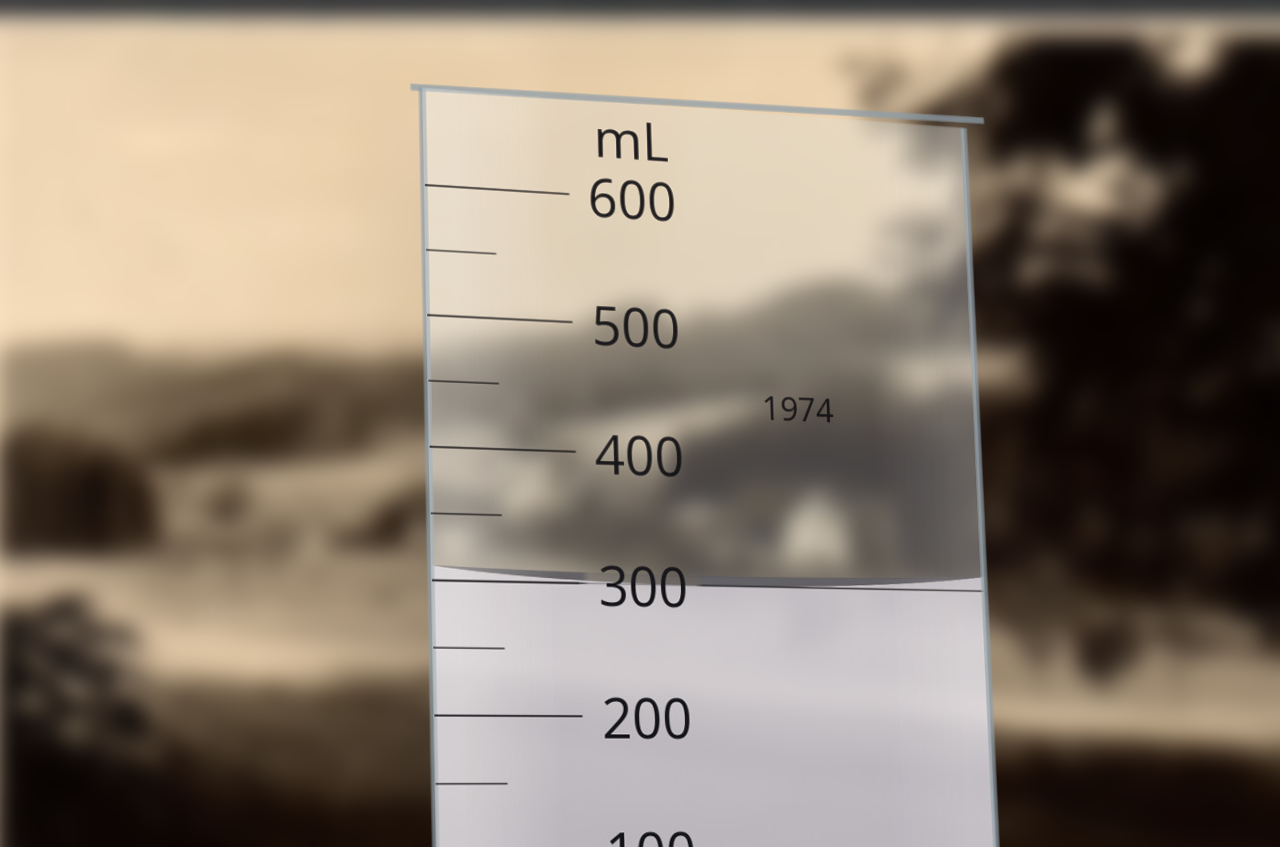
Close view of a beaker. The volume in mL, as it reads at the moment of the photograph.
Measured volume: 300 mL
